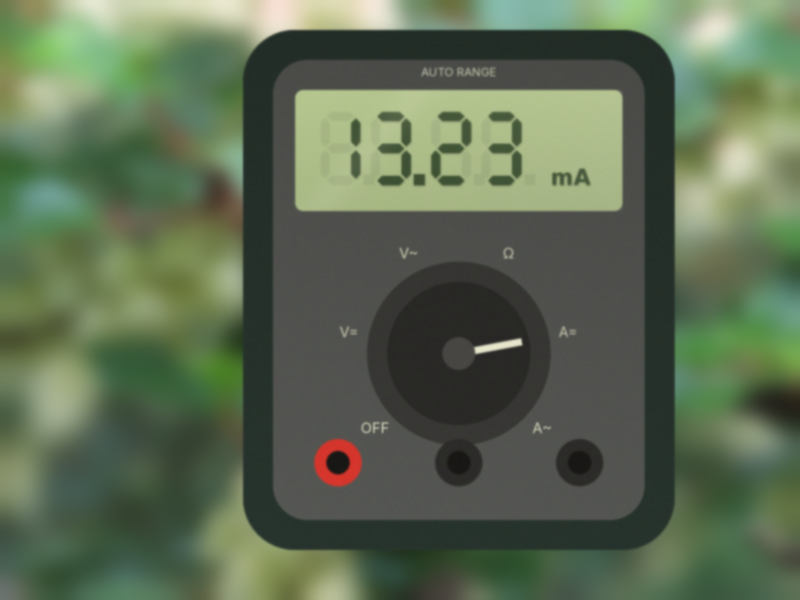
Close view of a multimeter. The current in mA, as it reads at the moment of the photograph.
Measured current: 13.23 mA
